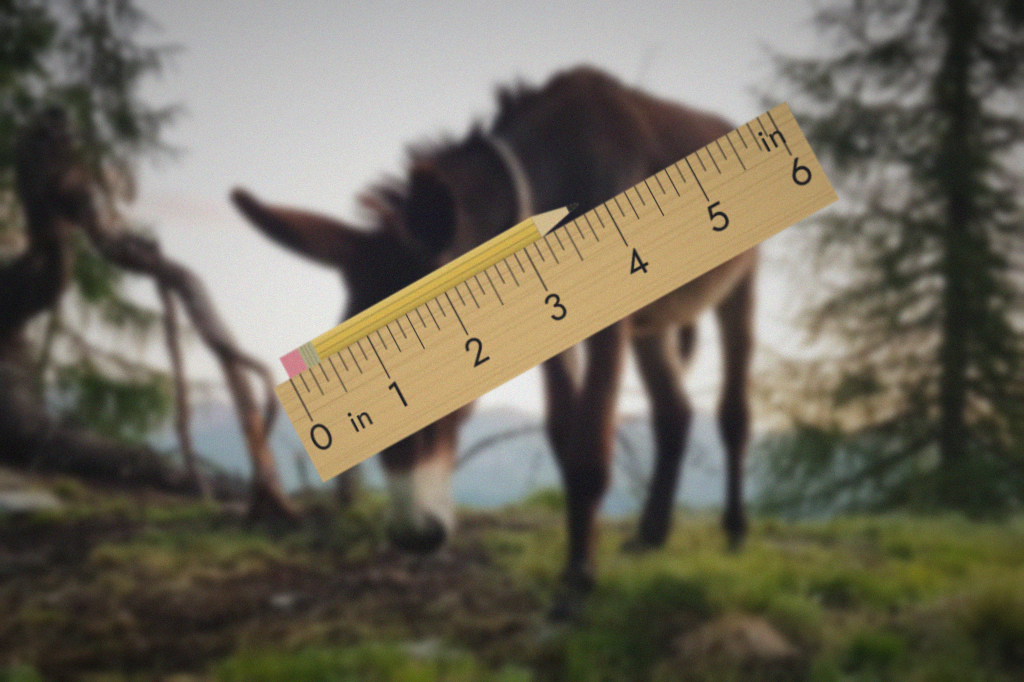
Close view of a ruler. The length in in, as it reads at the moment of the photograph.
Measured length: 3.75 in
